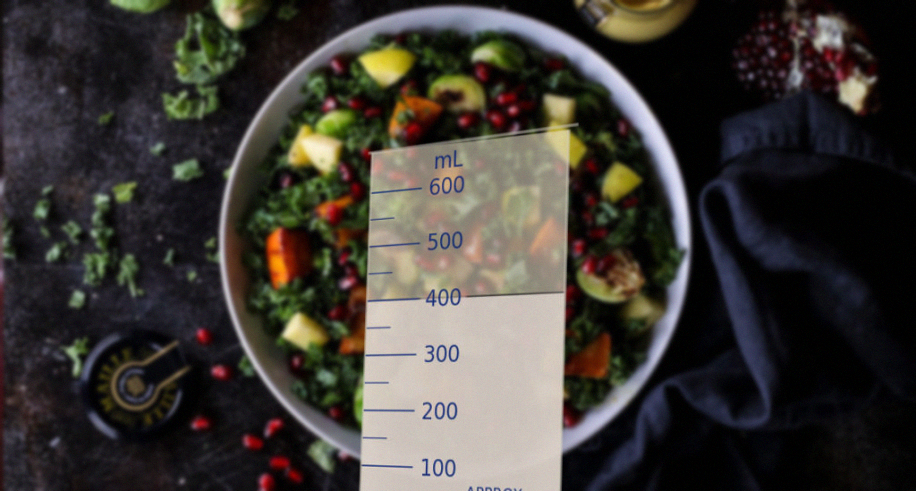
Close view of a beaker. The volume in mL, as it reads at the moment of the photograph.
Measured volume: 400 mL
